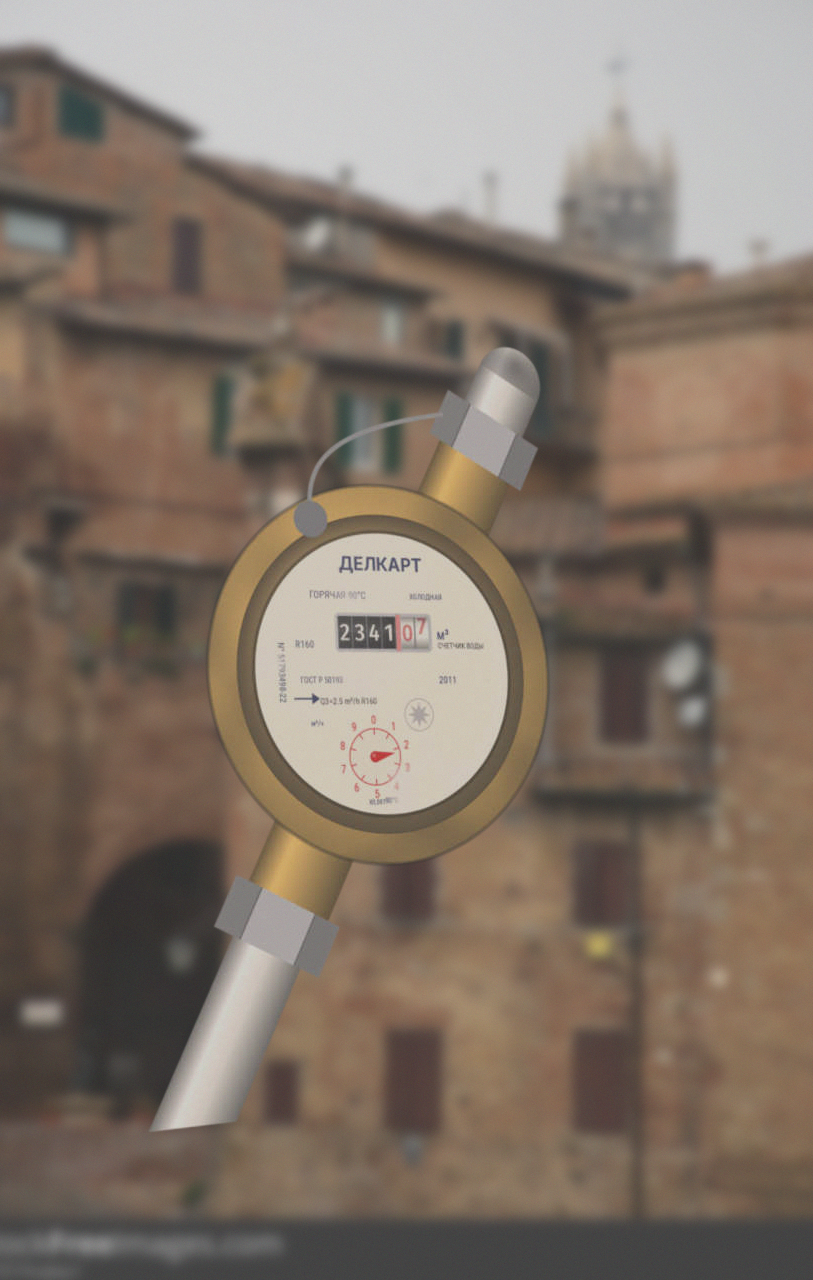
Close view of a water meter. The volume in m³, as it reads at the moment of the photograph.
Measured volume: 2341.072 m³
